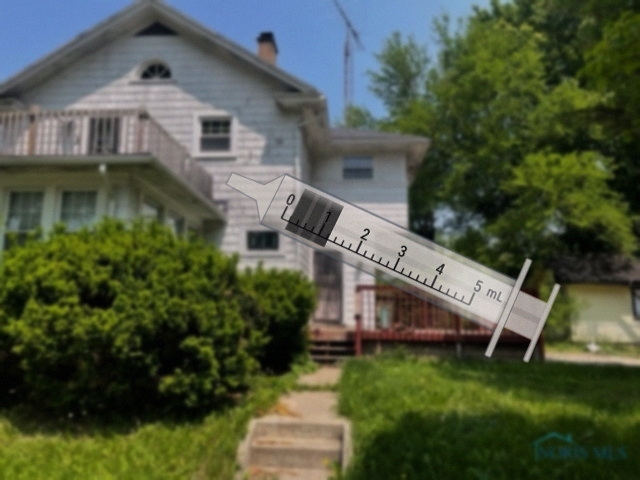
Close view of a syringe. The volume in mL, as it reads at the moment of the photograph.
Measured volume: 0.2 mL
